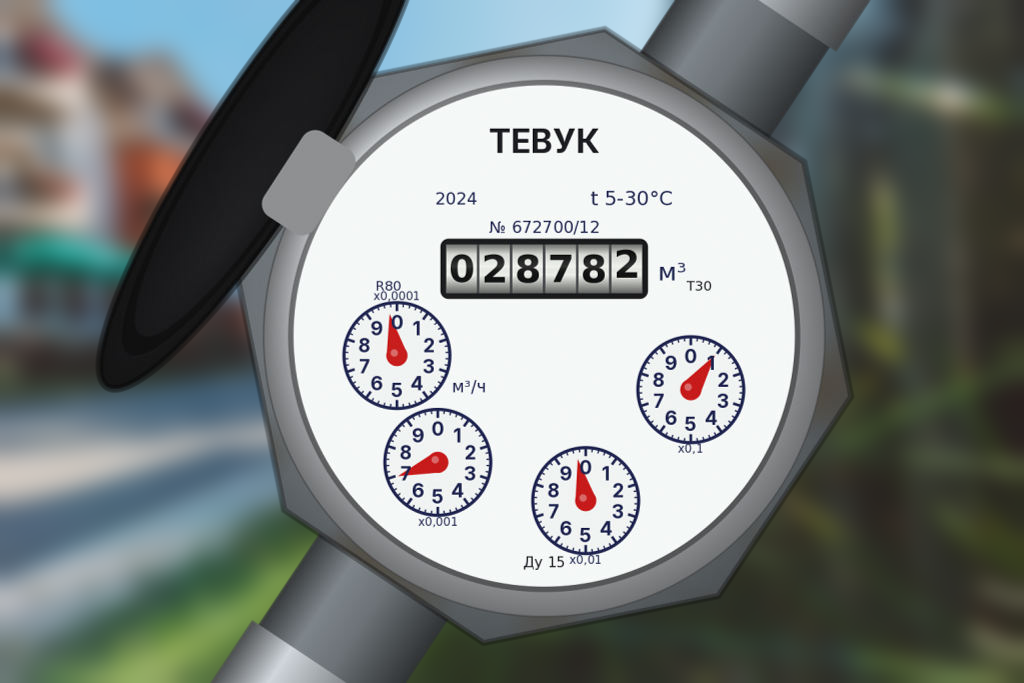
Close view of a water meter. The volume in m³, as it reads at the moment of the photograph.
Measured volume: 28782.0969 m³
